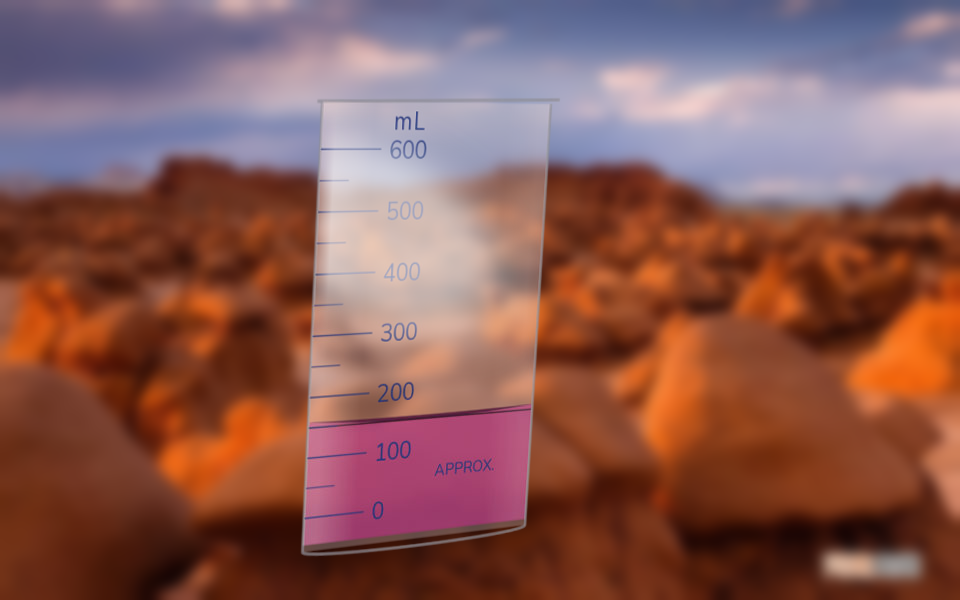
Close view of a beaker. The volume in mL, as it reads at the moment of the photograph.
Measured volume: 150 mL
